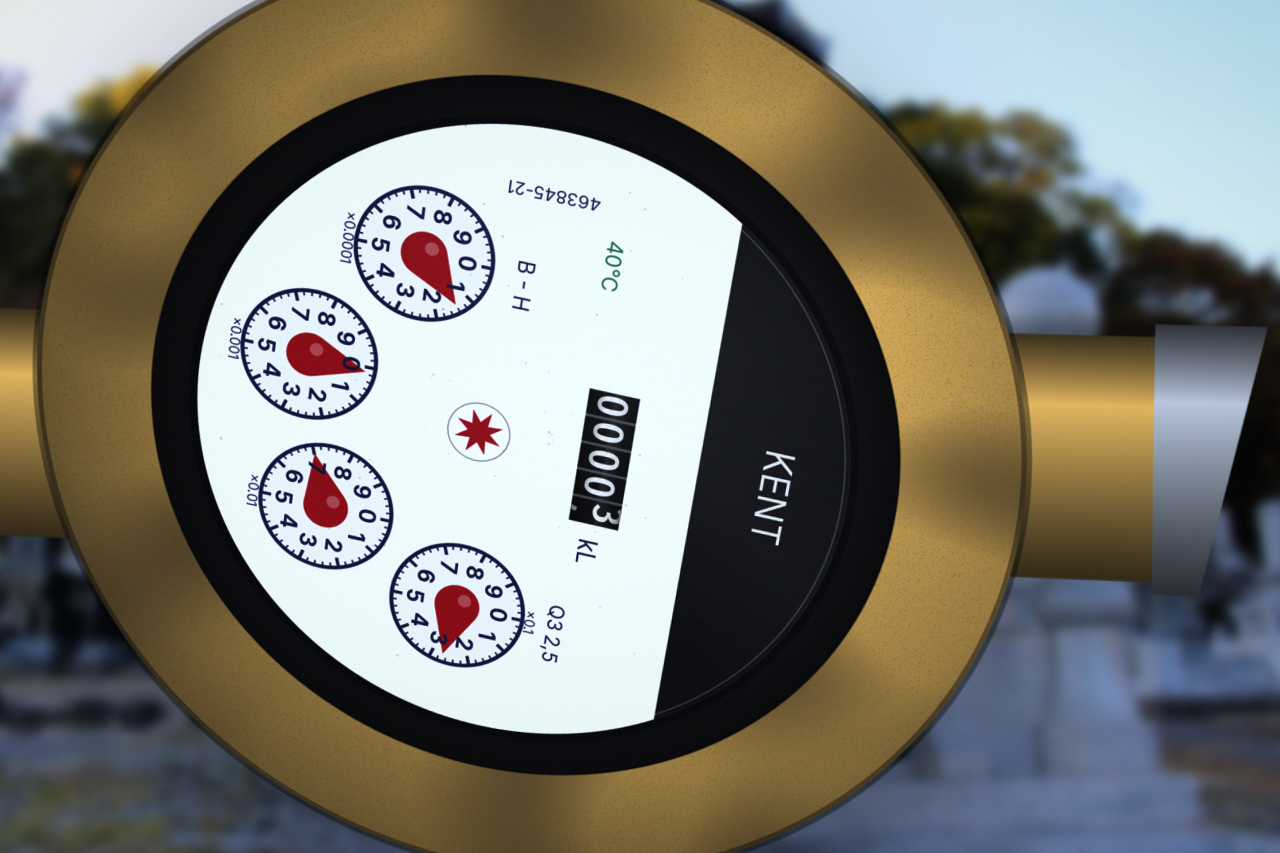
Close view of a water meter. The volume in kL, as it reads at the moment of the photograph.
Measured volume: 3.2701 kL
